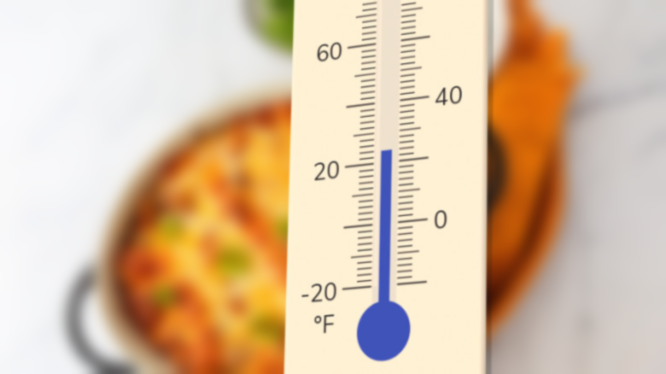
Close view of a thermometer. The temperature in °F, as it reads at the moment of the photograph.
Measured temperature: 24 °F
